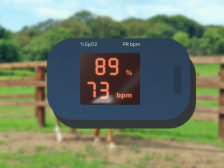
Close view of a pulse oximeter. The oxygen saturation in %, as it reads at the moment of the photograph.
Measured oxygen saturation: 89 %
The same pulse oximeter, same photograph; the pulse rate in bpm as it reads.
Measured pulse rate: 73 bpm
